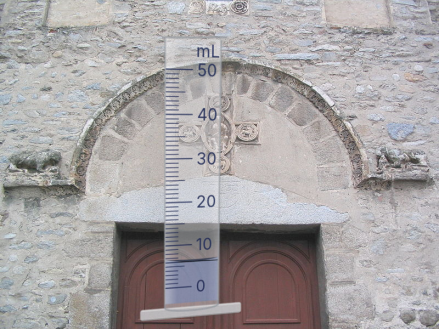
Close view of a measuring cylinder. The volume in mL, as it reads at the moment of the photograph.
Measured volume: 6 mL
